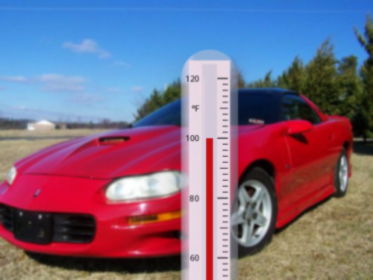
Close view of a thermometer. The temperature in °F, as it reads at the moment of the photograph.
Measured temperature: 100 °F
